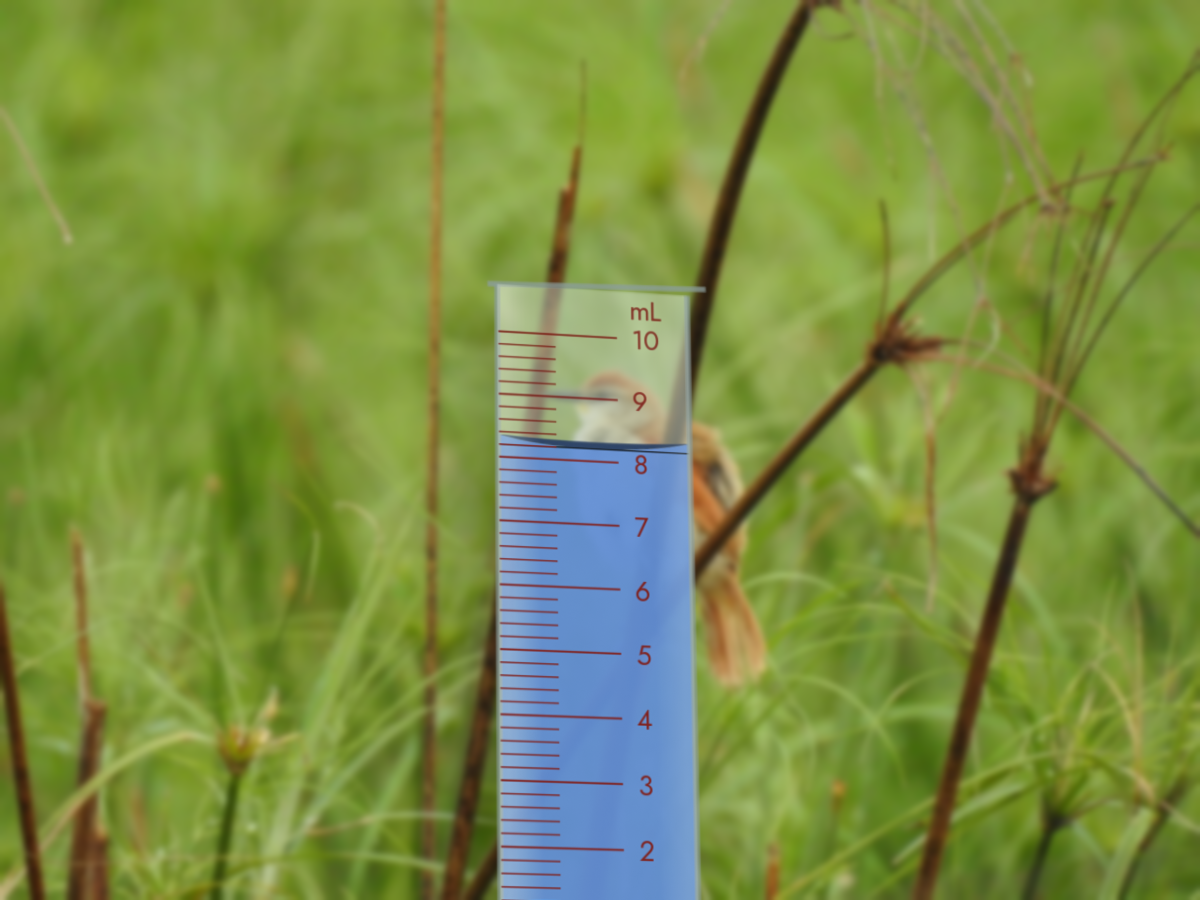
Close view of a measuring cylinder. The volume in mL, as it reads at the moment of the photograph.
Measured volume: 8.2 mL
